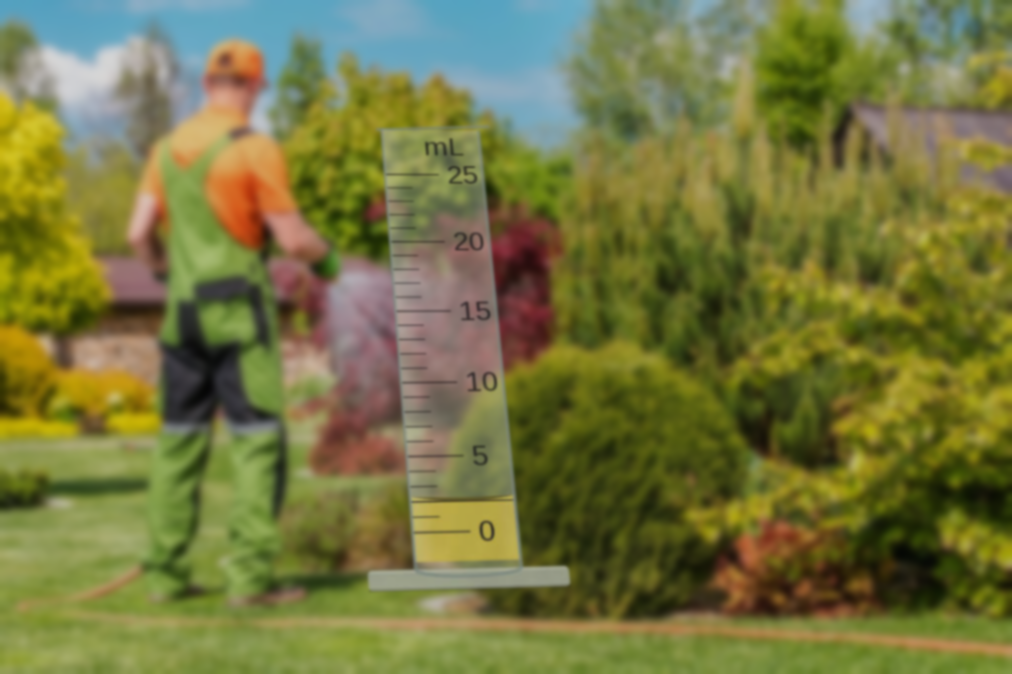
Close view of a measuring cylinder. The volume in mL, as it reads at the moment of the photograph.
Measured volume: 2 mL
